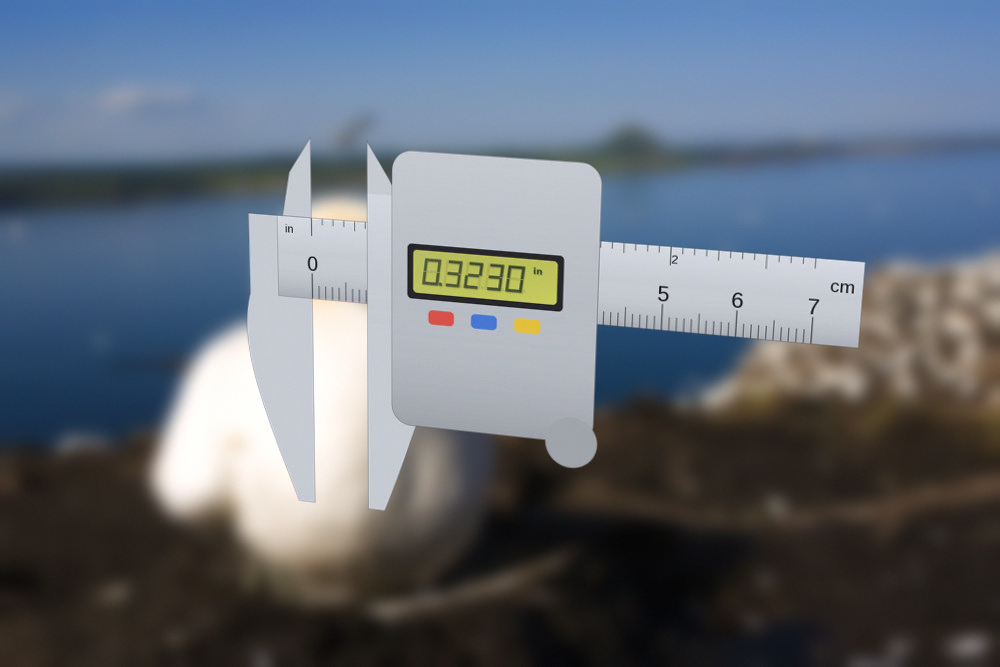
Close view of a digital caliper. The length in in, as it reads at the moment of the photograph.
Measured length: 0.3230 in
